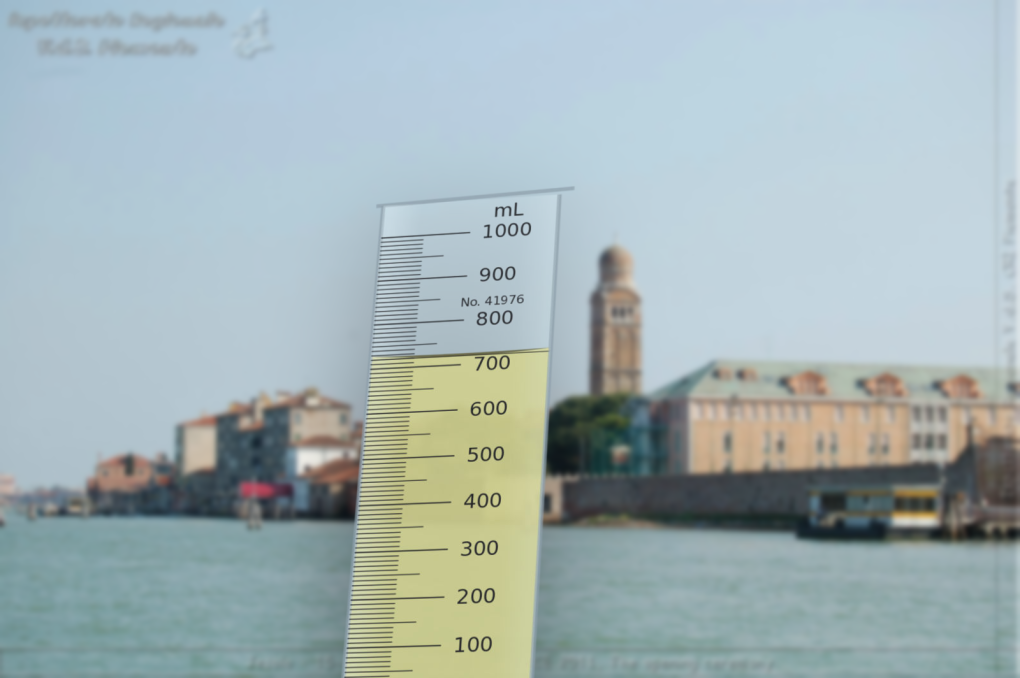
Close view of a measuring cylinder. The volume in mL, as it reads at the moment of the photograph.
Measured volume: 720 mL
